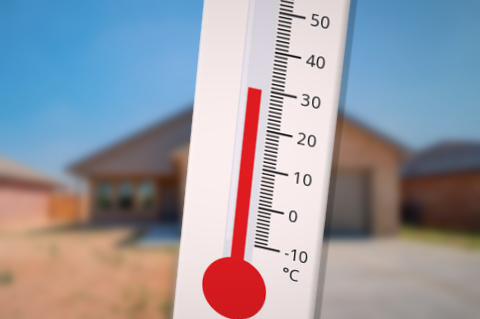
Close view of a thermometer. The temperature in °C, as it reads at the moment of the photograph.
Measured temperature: 30 °C
